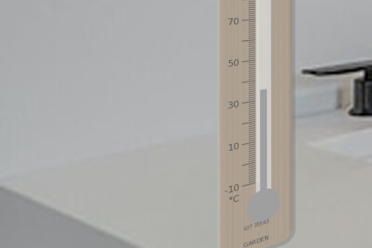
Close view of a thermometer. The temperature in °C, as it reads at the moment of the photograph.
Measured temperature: 35 °C
